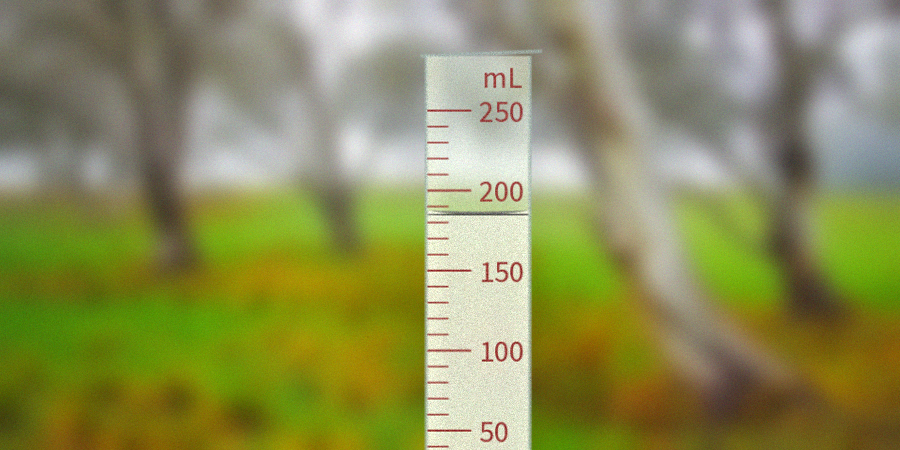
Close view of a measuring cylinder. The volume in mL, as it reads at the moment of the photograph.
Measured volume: 185 mL
